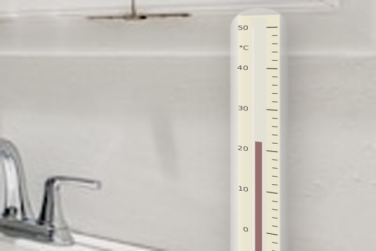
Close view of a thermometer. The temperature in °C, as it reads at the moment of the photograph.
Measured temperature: 22 °C
